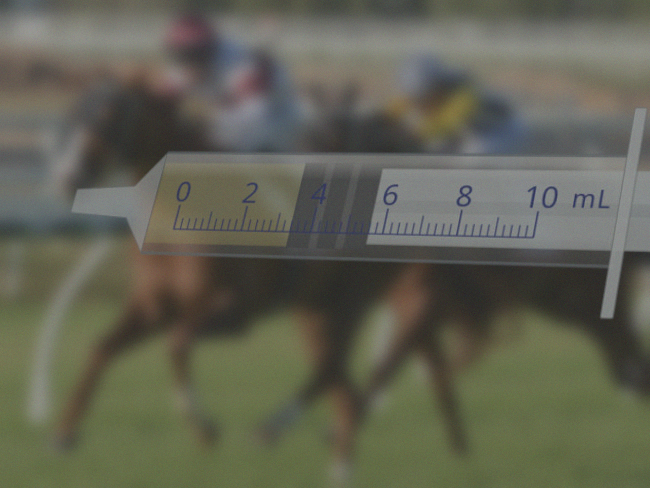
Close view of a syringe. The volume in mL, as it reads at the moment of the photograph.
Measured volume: 3.4 mL
